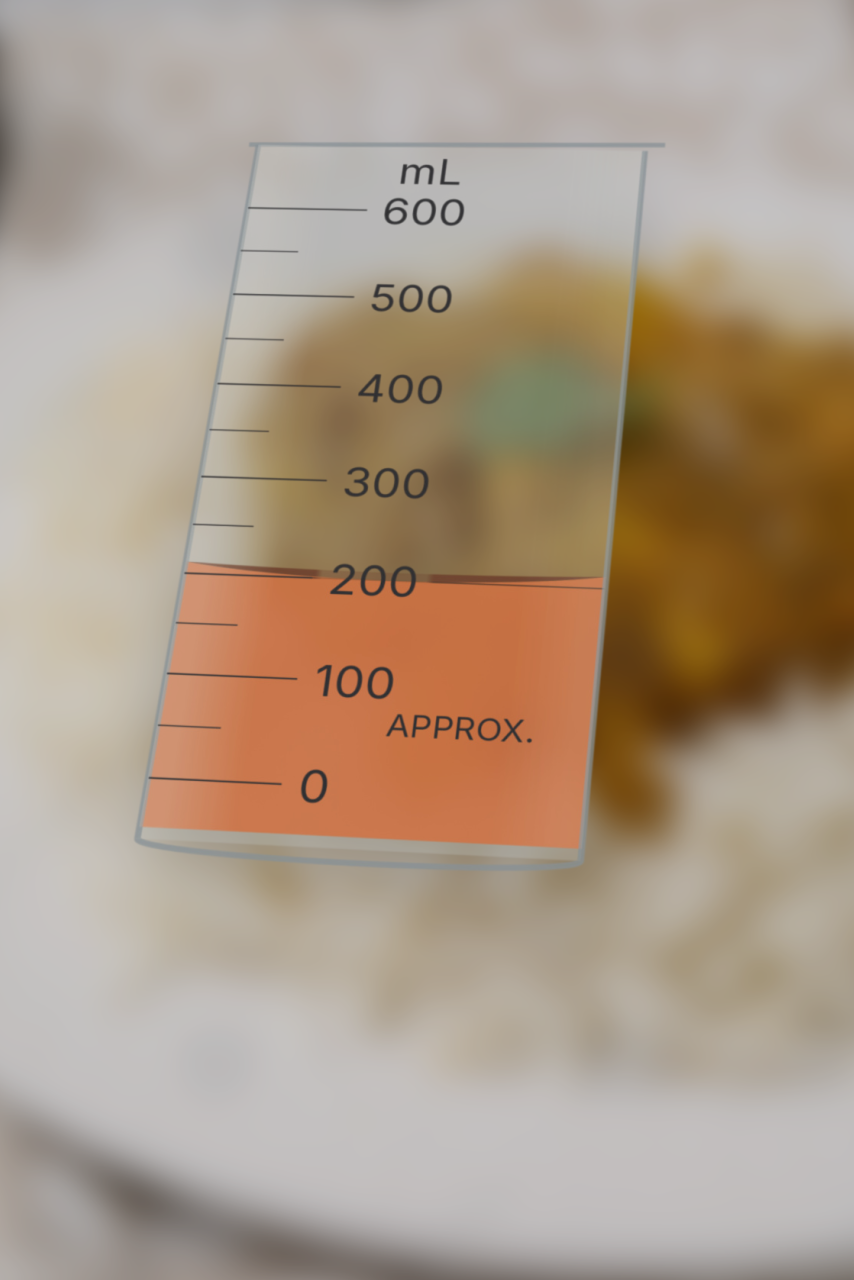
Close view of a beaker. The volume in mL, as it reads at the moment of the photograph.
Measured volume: 200 mL
